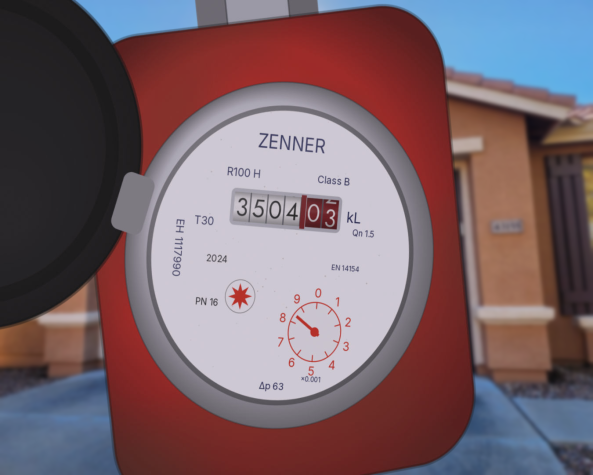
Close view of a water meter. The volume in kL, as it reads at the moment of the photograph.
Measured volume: 3504.028 kL
